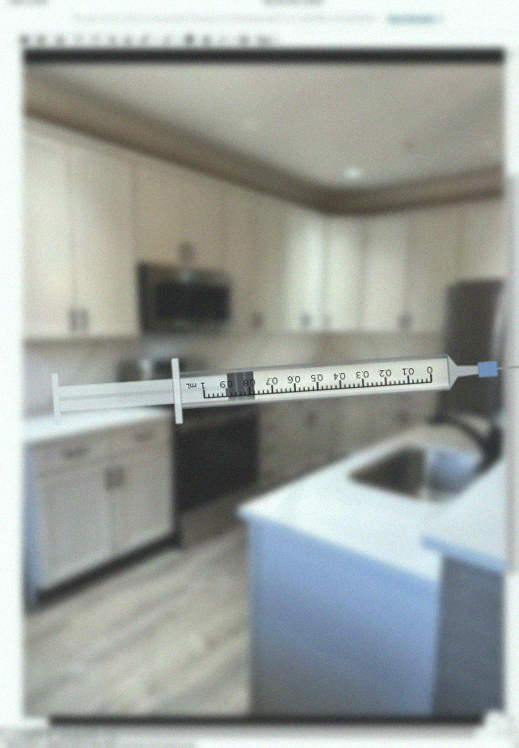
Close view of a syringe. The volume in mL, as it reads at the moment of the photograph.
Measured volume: 0.78 mL
